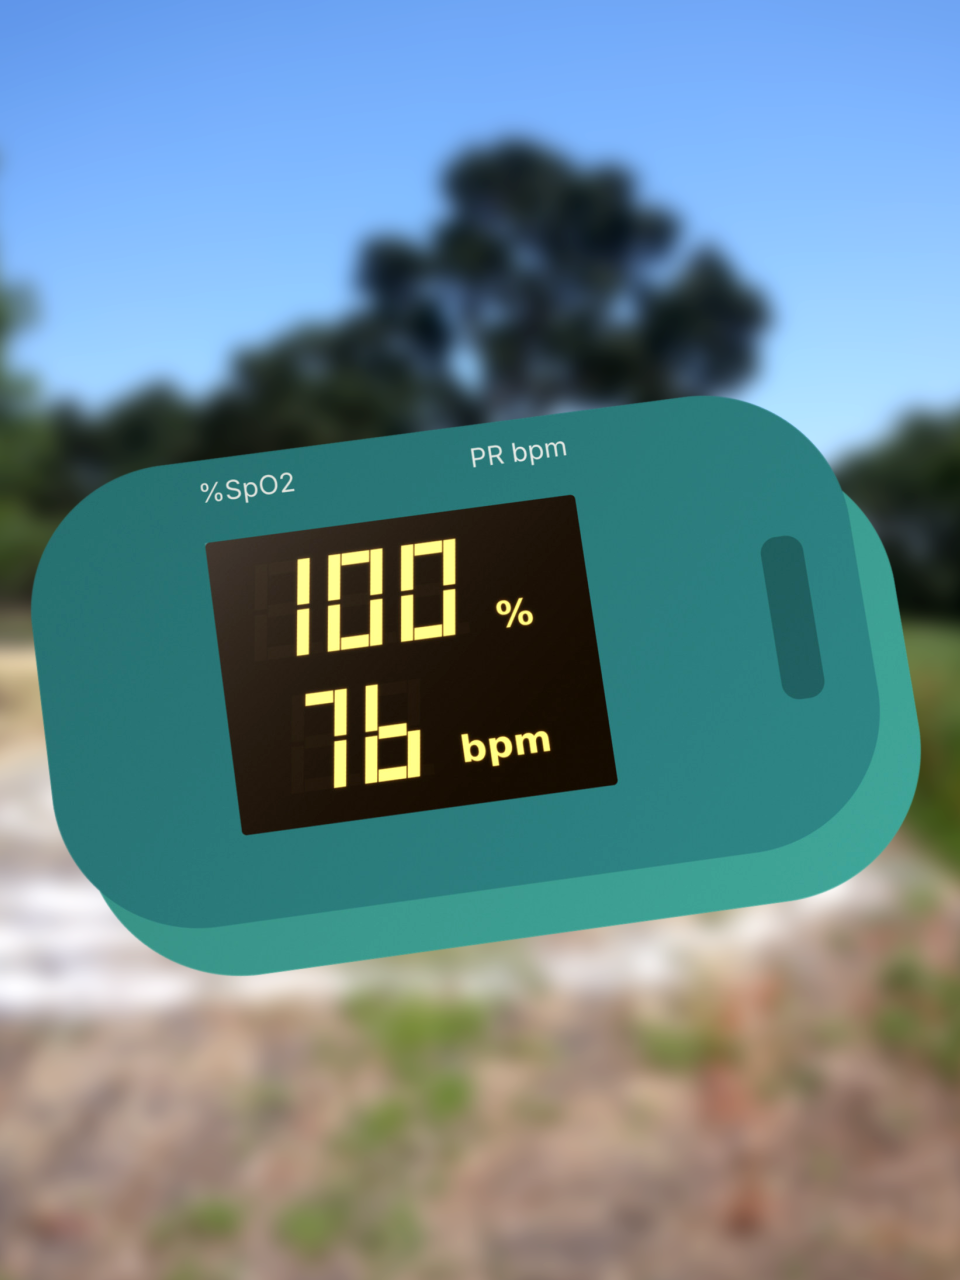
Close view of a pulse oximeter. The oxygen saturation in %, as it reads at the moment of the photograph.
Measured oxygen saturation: 100 %
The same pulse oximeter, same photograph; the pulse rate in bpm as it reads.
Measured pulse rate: 76 bpm
